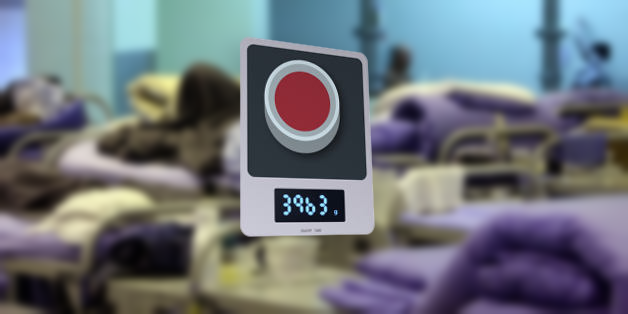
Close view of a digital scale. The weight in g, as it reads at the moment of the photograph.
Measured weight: 3963 g
